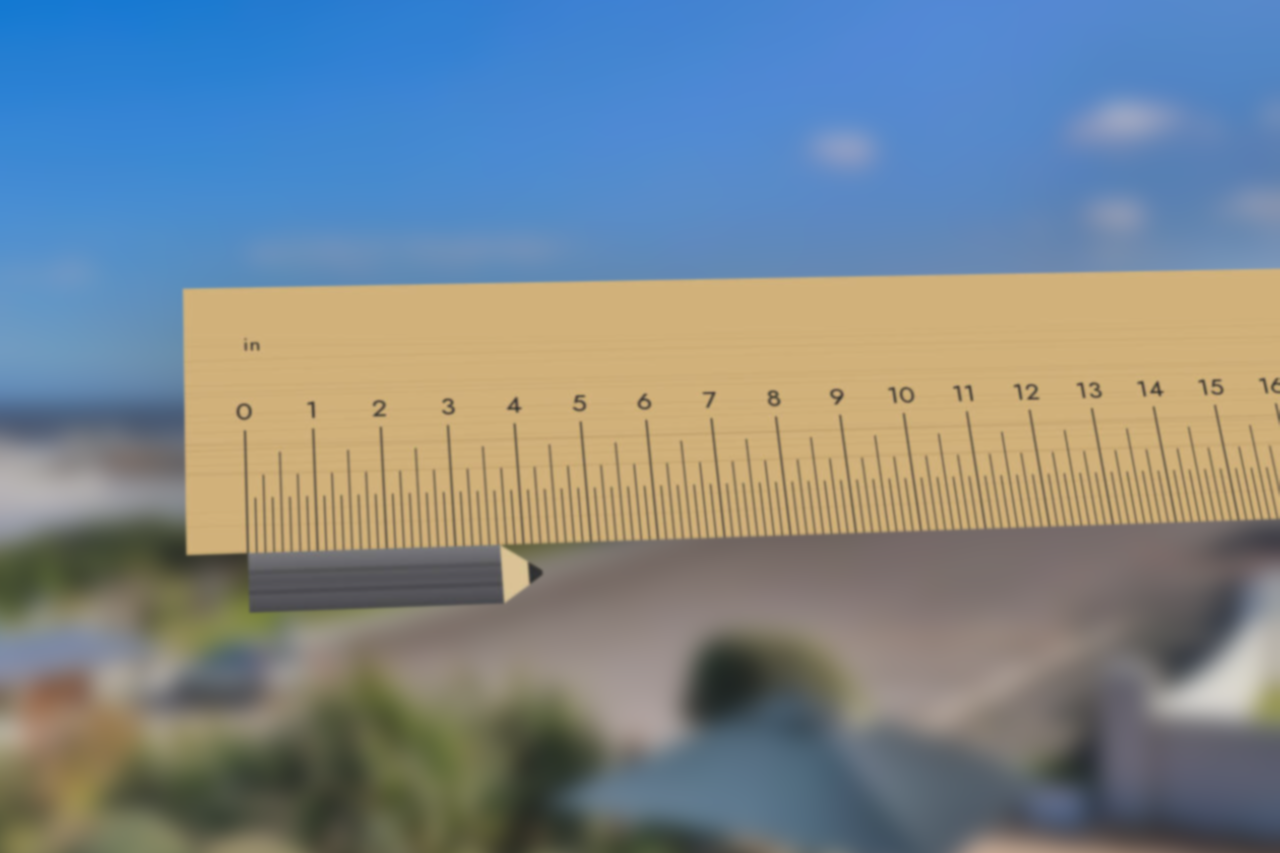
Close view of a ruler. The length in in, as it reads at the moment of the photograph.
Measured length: 4.25 in
